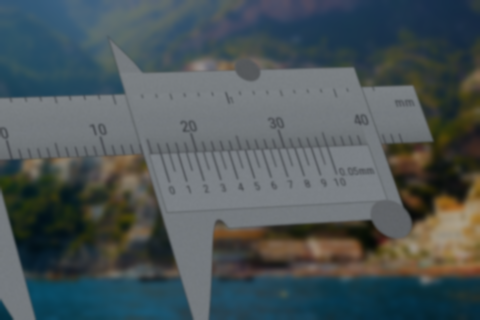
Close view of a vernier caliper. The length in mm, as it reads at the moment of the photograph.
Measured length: 16.0 mm
